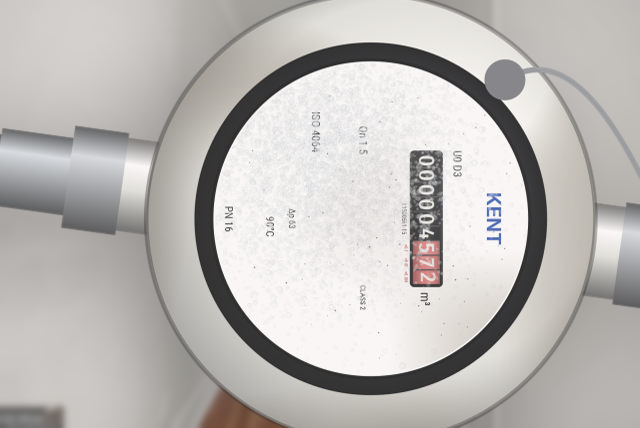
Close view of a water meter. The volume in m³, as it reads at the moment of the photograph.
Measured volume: 4.572 m³
